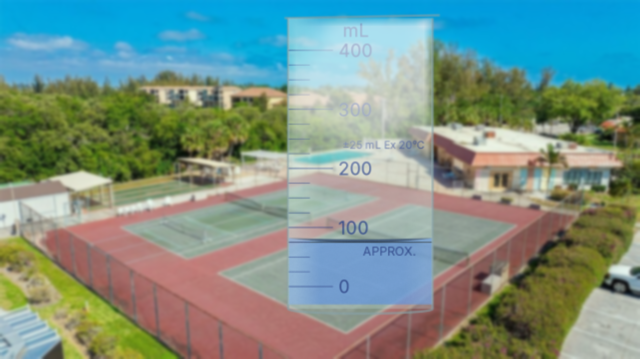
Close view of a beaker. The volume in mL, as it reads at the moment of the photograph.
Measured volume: 75 mL
